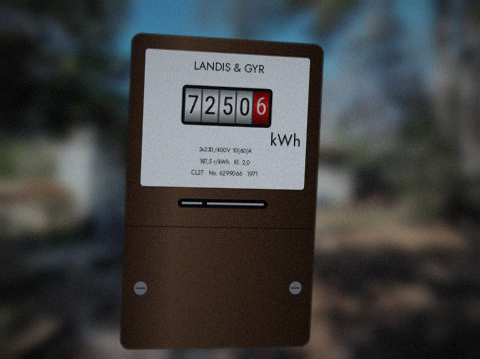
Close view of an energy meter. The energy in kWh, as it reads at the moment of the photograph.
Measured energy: 7250.6 kWh
